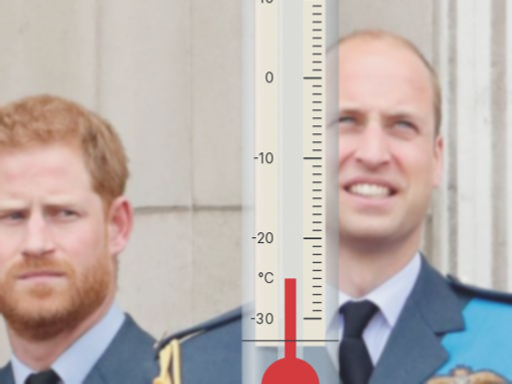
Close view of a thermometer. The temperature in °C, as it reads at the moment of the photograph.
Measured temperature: -25 °C
